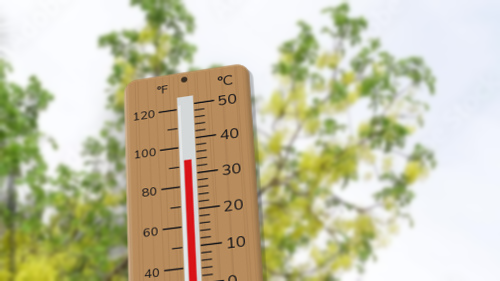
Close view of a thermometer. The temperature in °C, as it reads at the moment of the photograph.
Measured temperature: 34 °C
